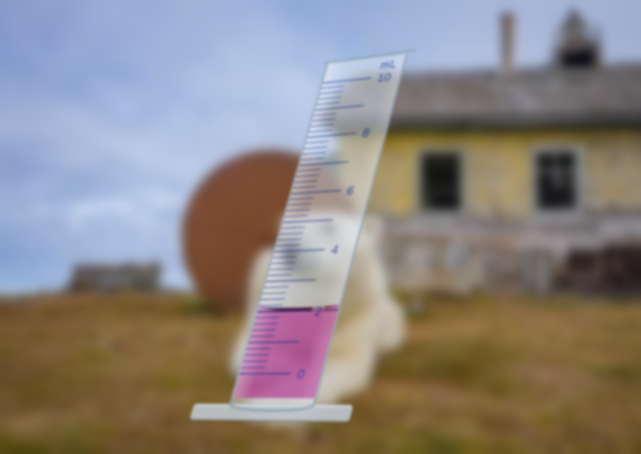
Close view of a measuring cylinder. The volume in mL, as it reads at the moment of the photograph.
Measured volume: 2 mL
